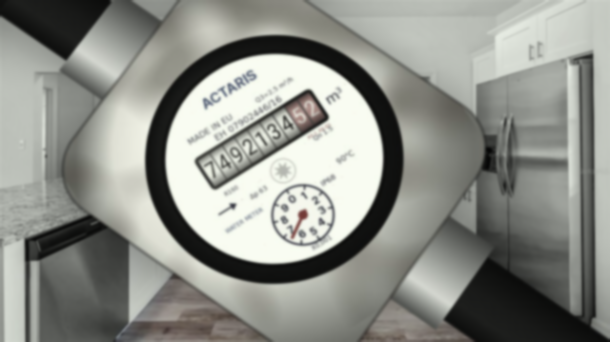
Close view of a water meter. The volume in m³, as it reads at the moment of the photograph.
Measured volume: 7492134.526 m³
